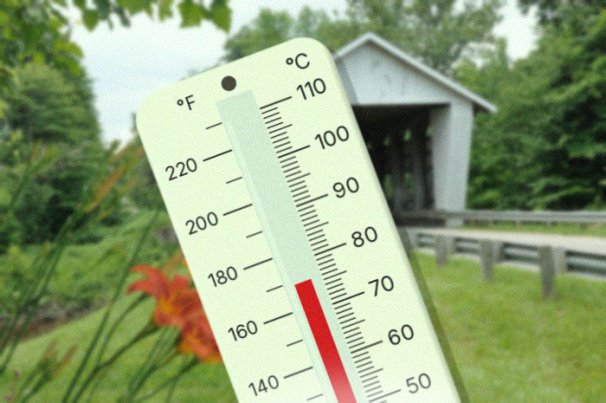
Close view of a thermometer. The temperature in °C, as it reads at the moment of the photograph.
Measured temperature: 76 °C
